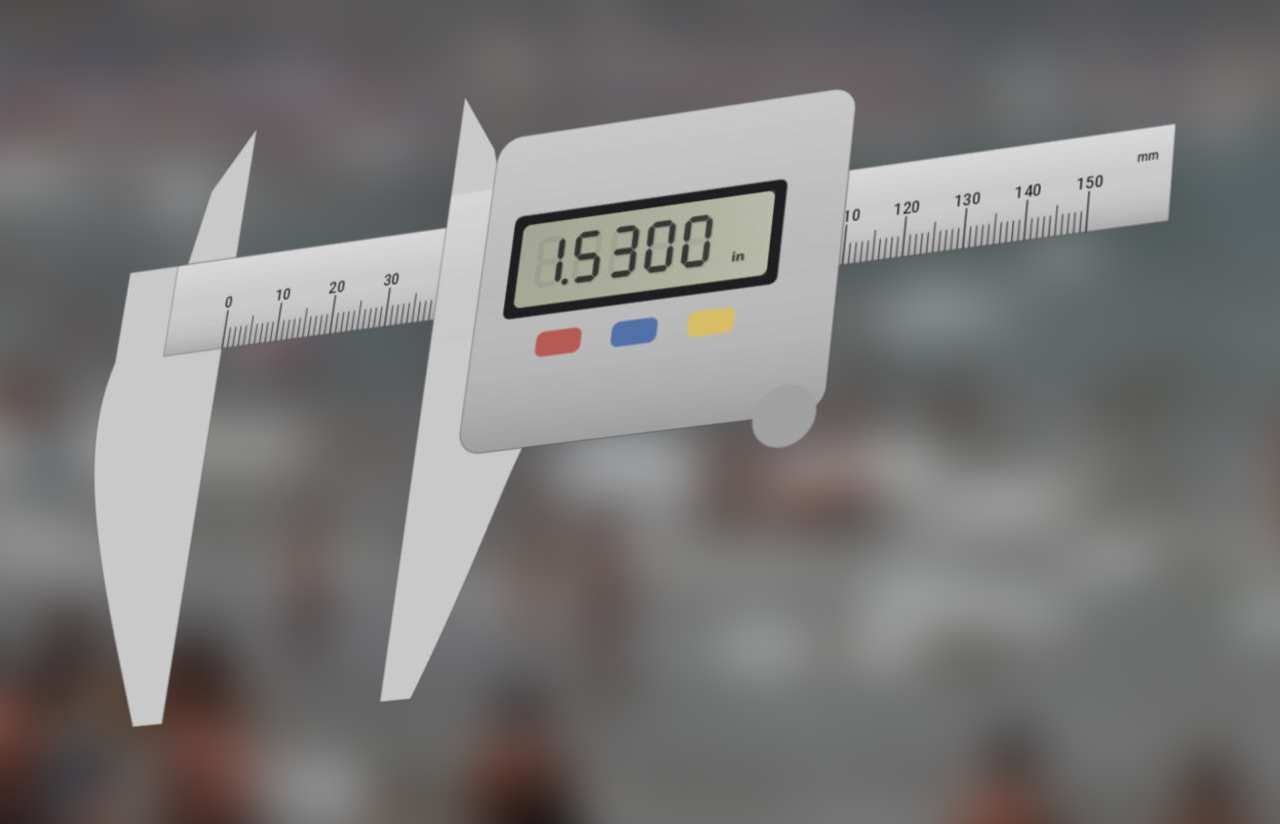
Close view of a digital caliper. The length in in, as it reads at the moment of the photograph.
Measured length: 1.5300 in
